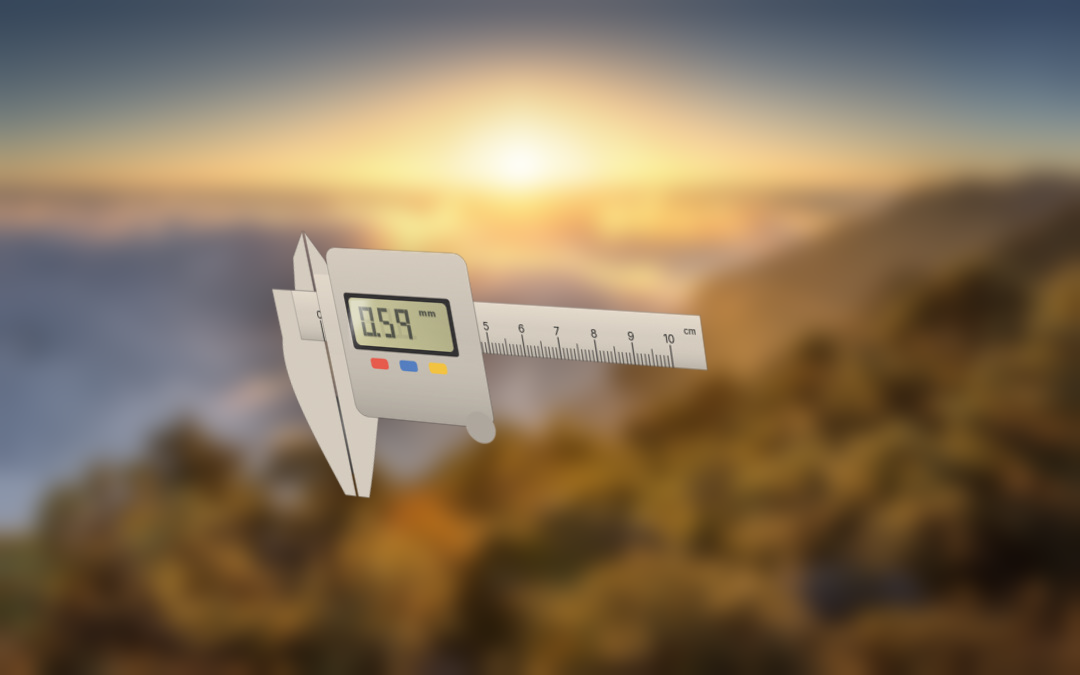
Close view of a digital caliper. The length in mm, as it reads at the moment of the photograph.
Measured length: 0.59 mm
